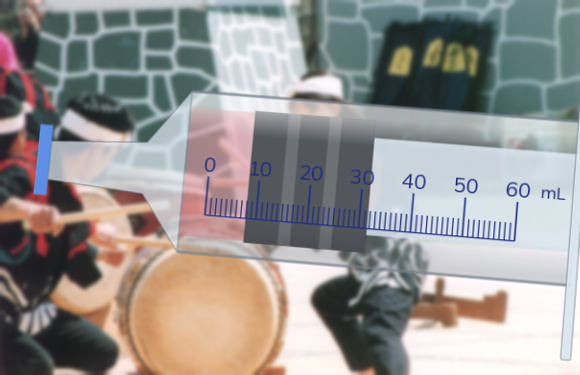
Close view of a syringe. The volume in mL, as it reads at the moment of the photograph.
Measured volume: 8 mL
